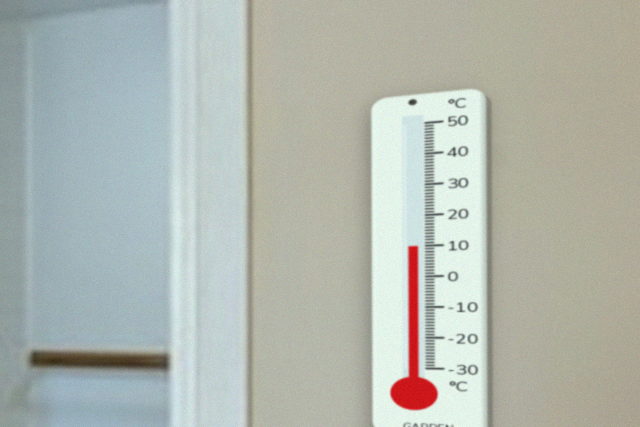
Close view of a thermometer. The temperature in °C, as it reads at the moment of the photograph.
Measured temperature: 10 °C
